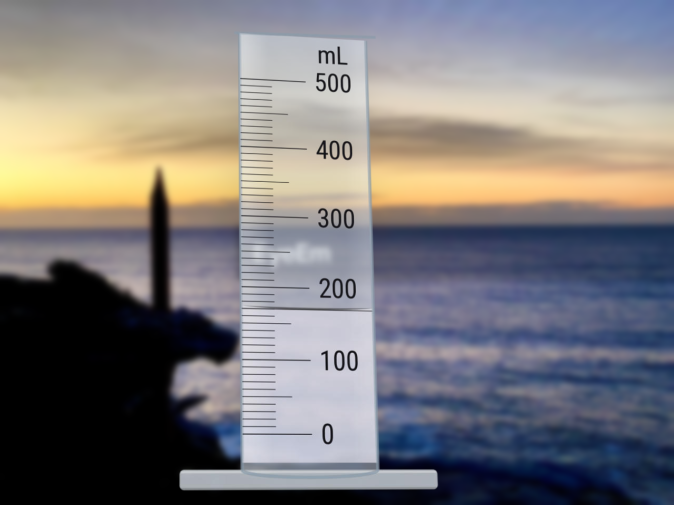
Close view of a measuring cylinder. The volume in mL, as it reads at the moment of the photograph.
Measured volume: 170 mL
